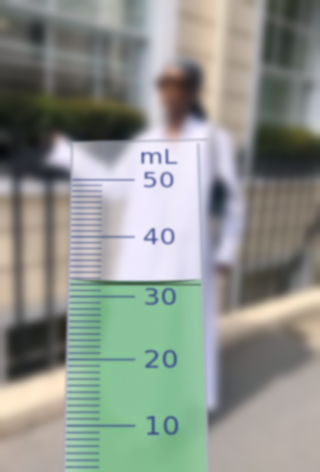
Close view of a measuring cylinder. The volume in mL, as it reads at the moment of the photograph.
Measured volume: 32 mL
